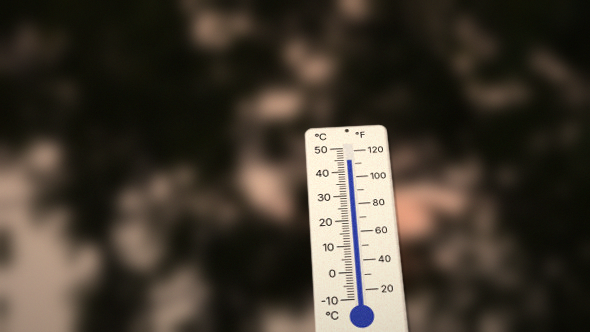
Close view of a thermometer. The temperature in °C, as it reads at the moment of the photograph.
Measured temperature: 45 °C
